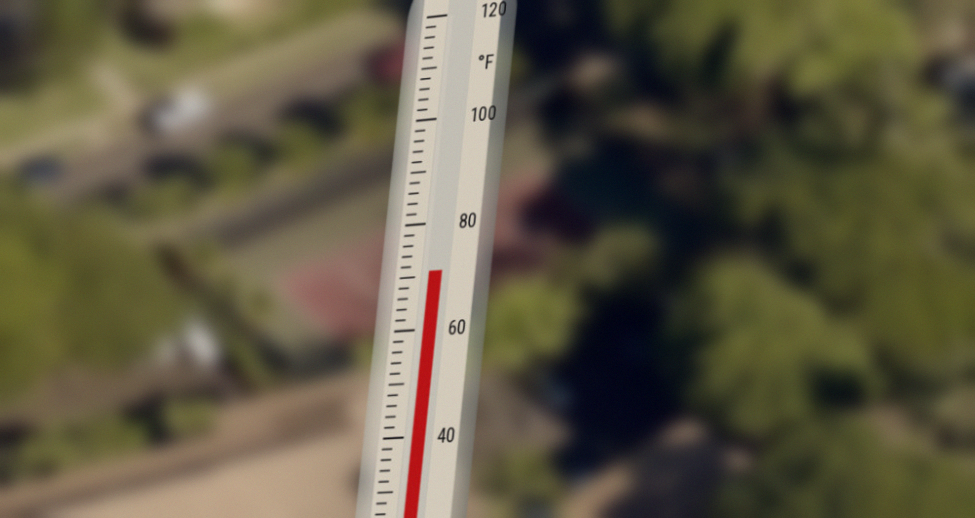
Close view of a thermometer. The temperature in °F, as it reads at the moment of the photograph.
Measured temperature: 71 °F
